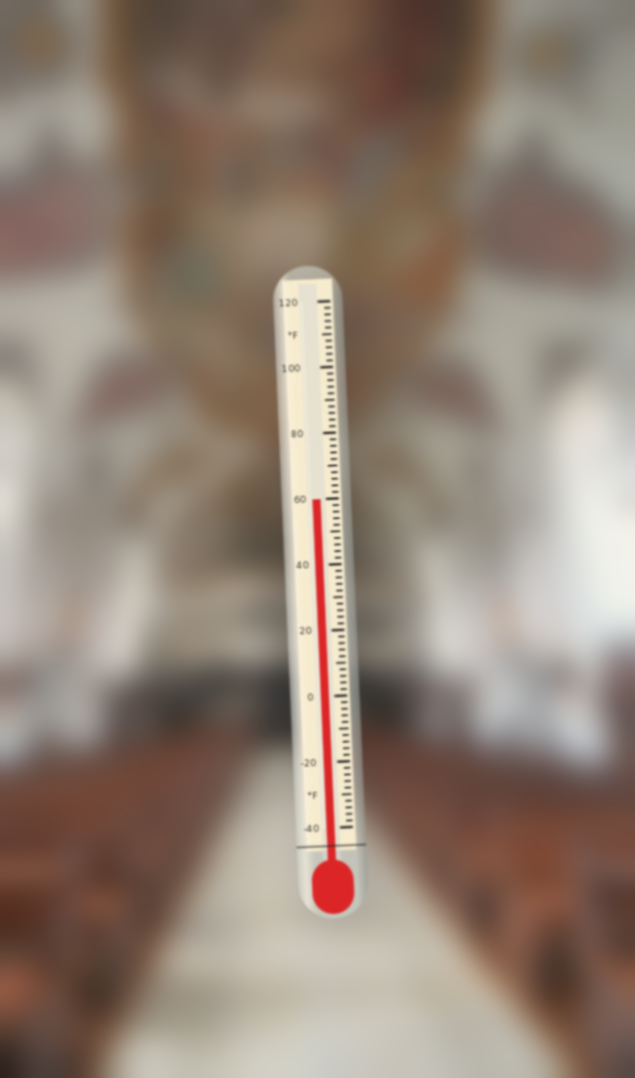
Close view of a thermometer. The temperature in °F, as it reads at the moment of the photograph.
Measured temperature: 60 °F
